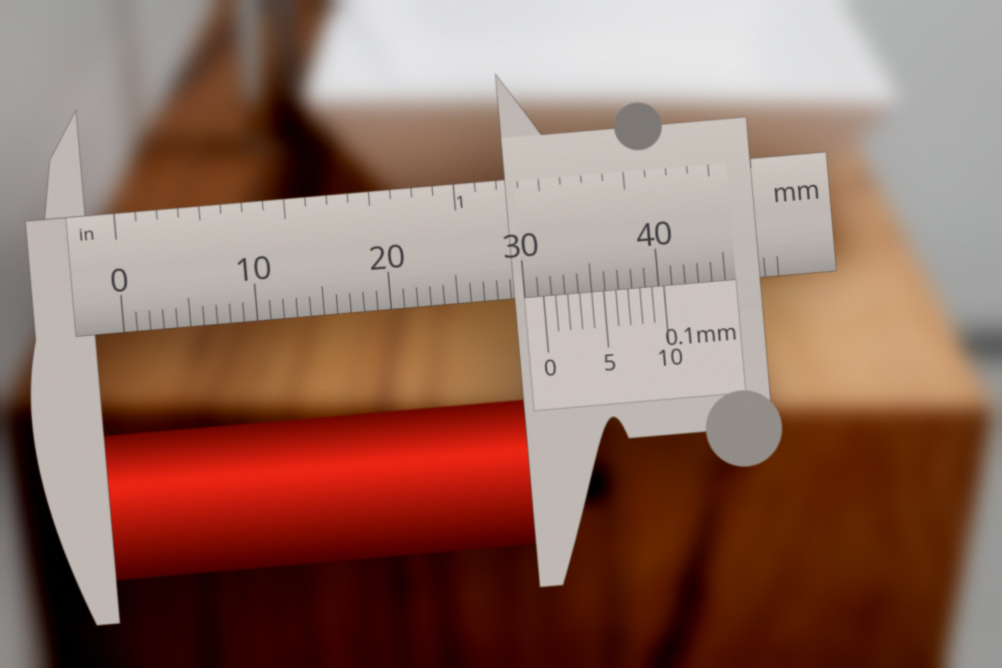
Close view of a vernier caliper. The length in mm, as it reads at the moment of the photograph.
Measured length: 31.4 mm
